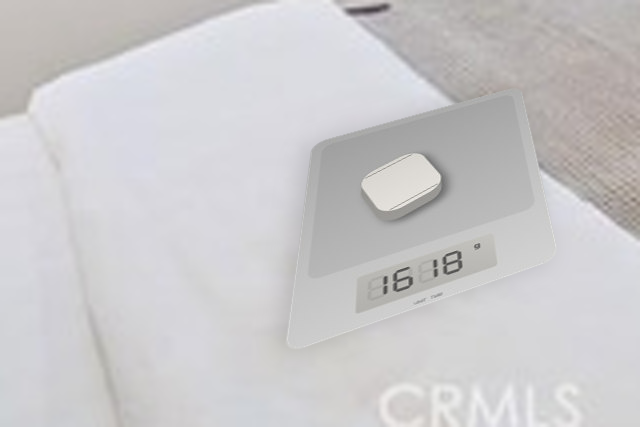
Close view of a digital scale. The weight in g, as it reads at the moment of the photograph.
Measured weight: 1618 g
